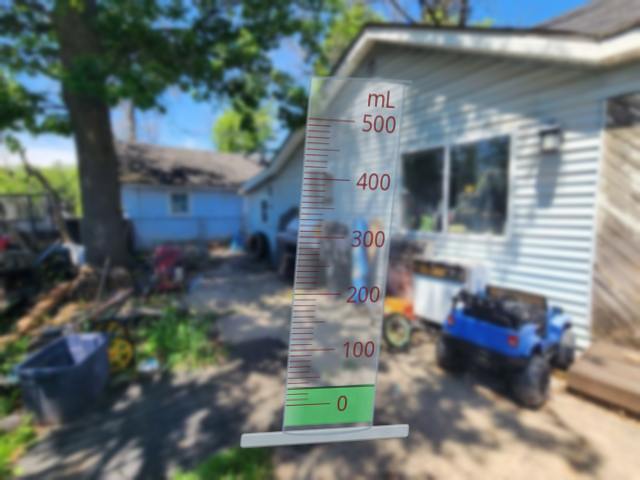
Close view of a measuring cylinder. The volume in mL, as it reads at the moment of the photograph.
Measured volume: 30 mL
